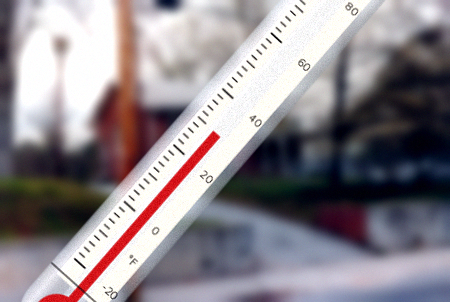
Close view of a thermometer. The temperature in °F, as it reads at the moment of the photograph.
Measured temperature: 30 °F
